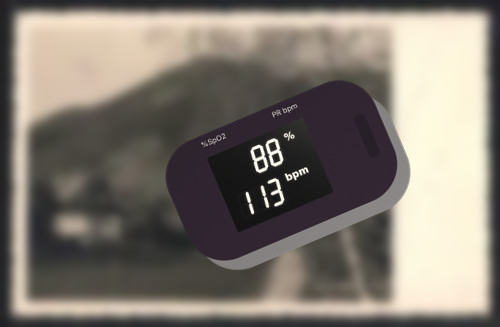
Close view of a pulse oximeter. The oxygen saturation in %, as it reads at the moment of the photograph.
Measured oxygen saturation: 88 %
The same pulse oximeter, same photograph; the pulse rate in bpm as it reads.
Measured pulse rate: 113 bpm
